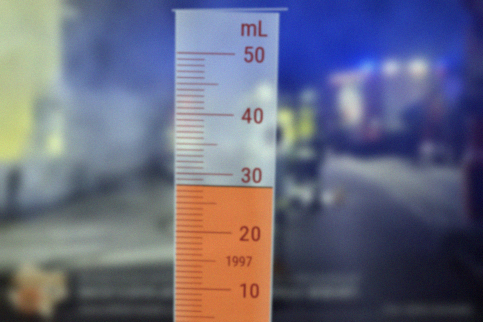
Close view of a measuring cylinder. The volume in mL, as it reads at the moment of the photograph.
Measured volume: 28 mL
